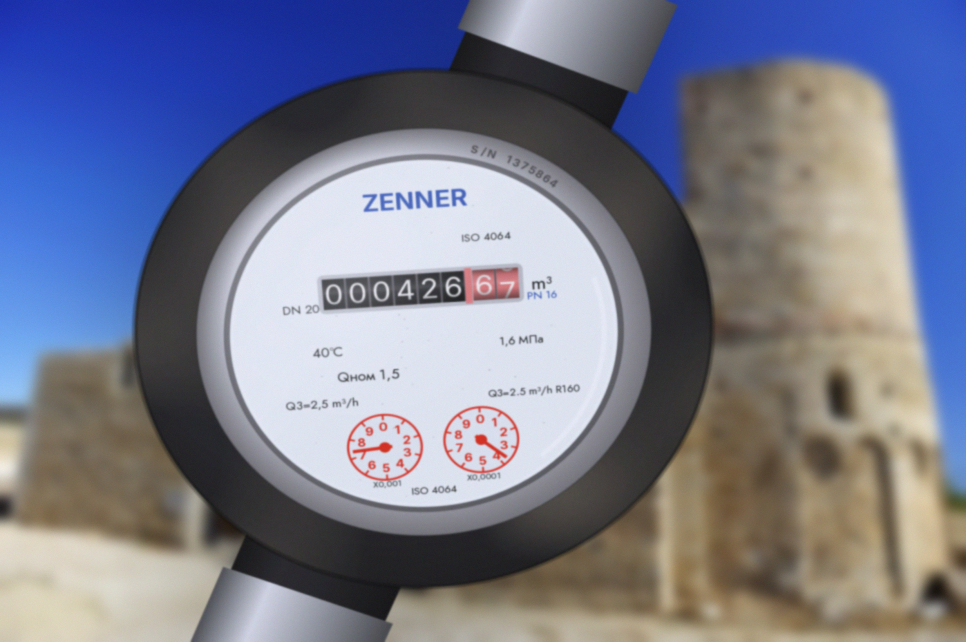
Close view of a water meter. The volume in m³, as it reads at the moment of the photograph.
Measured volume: 426.6673 m³
